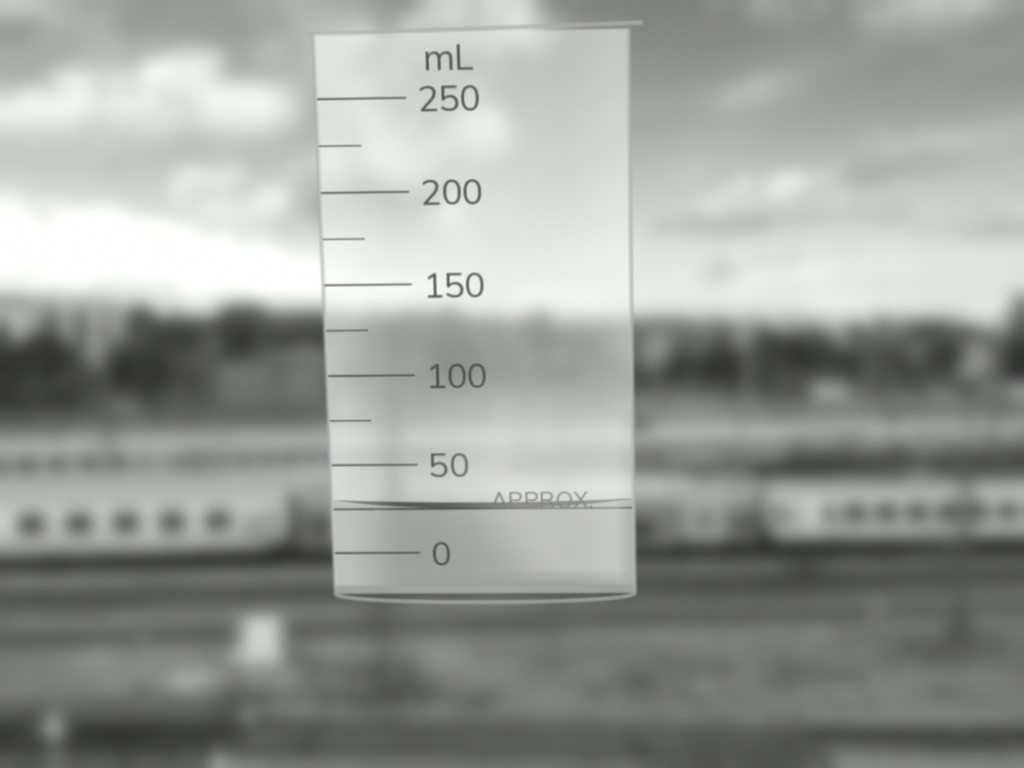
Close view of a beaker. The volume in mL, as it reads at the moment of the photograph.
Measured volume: 25 mL
